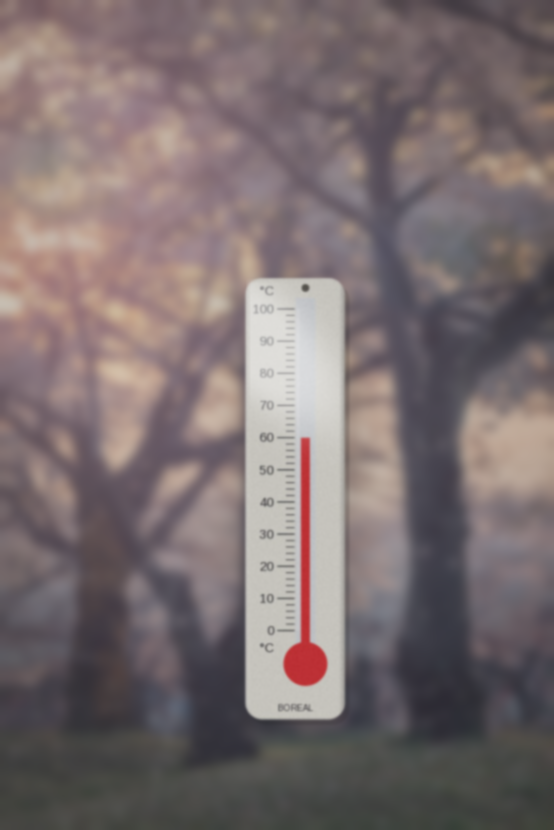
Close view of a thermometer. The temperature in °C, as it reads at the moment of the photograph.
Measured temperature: 60 °C
